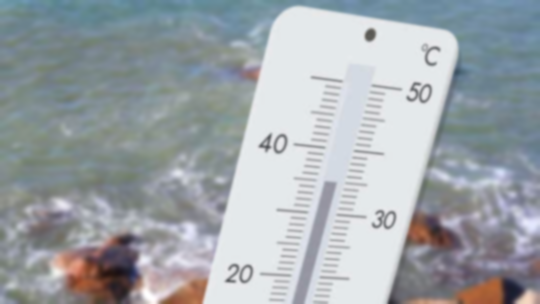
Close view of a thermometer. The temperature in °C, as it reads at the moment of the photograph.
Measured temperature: 35 °C
